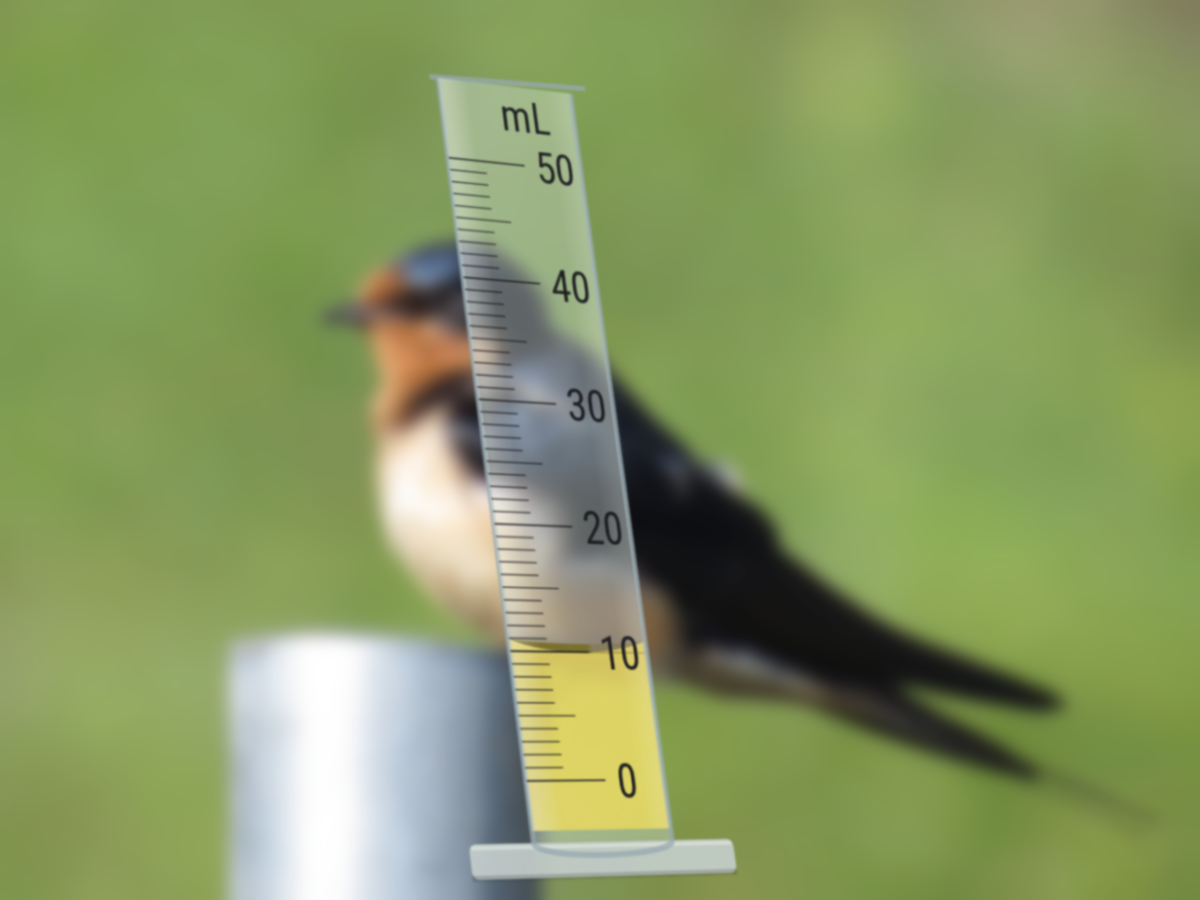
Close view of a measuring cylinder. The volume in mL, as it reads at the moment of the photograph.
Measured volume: 10 mL
